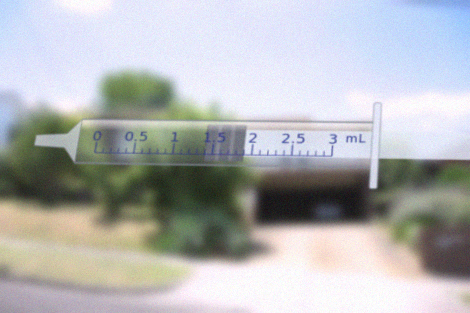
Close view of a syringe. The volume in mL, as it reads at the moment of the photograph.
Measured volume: 1.4 mL
